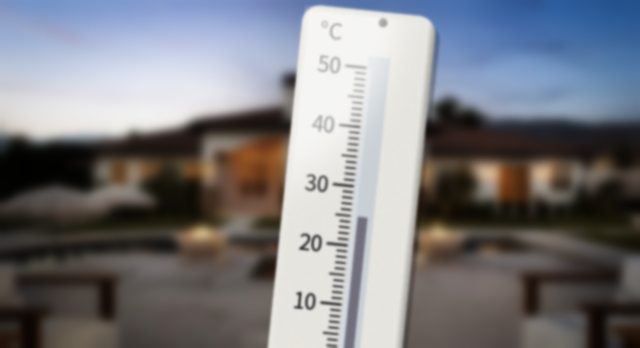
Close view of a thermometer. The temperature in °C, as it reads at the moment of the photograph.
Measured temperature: 25 °C
